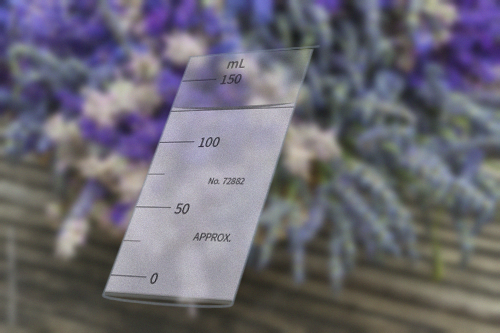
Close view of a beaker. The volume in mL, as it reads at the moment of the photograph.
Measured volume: 125 mL
